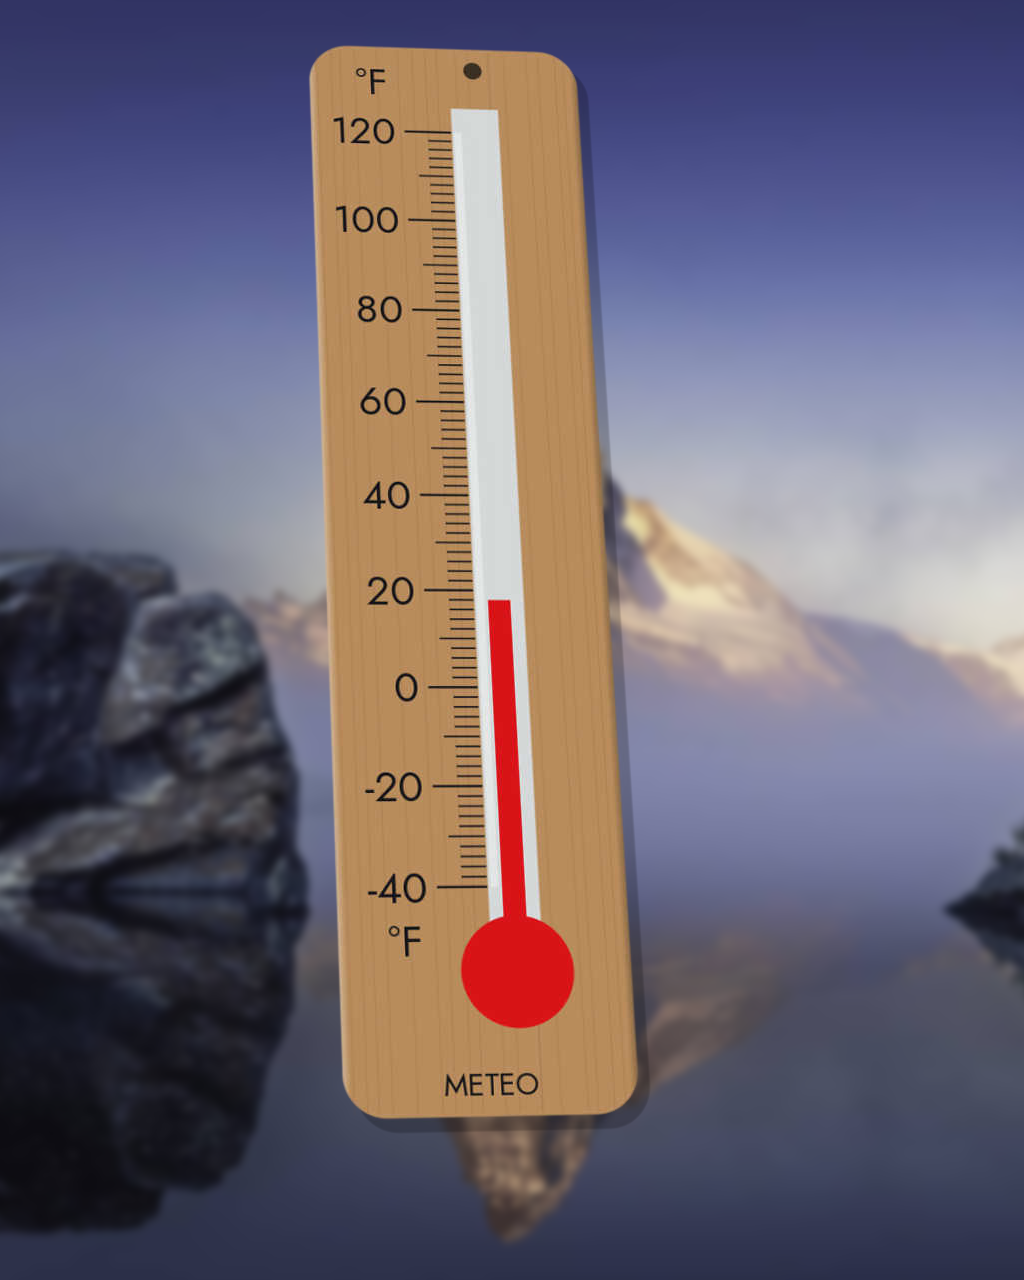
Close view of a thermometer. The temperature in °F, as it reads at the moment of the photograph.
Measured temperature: 18 °F
